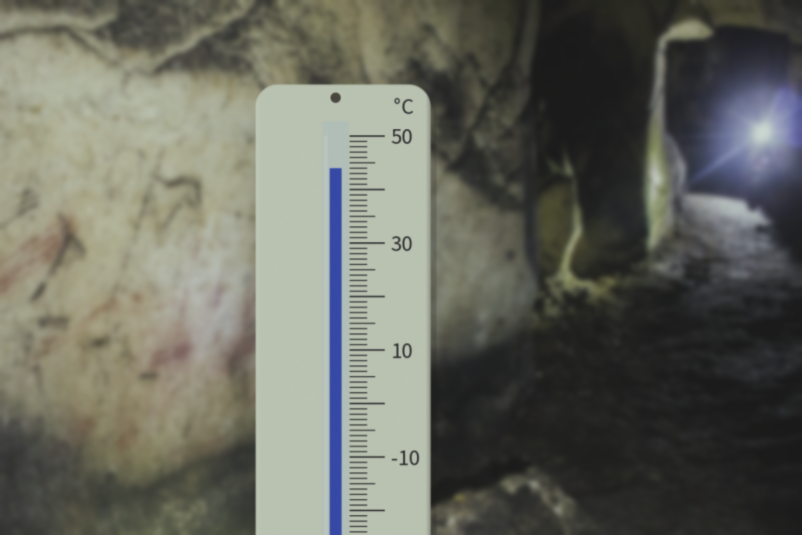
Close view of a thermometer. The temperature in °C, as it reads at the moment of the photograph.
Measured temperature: 44 °C
